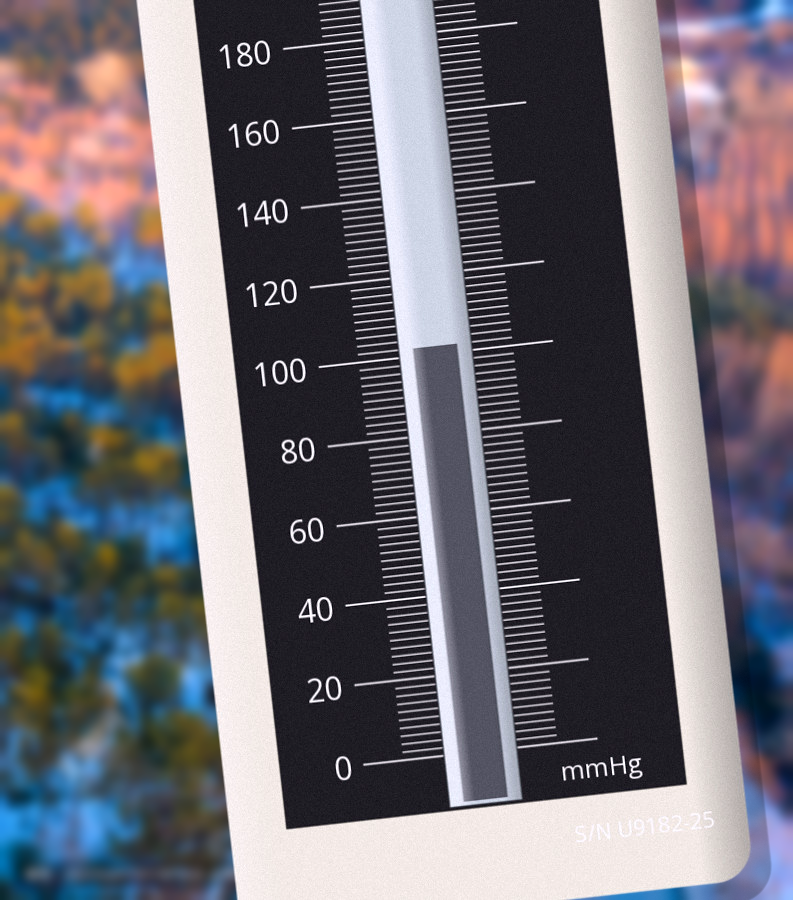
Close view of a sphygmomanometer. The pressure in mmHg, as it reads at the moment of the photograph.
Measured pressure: 102 mmHg
